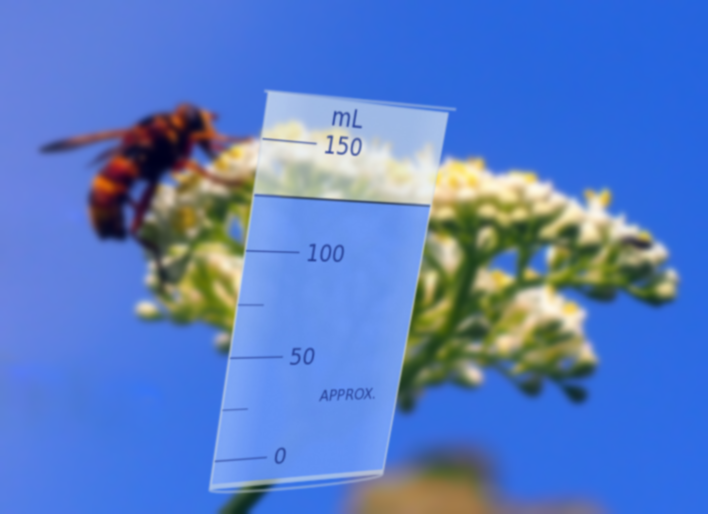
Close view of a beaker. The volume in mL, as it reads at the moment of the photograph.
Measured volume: 125 mL
